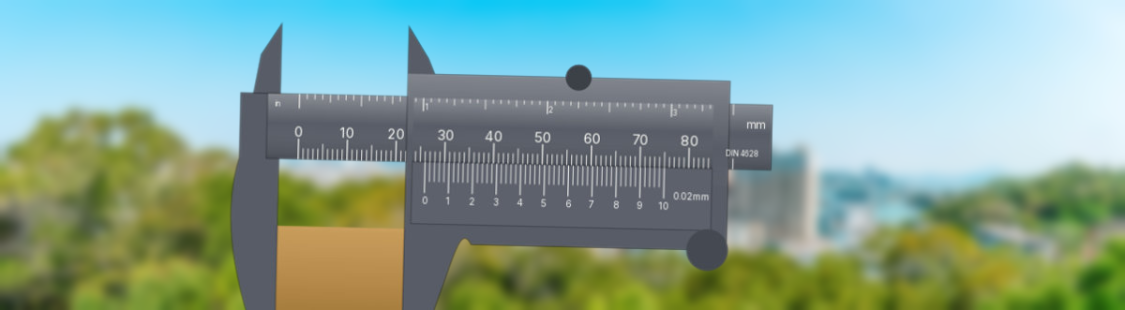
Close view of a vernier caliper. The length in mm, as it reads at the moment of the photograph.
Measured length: 26.0 mm
